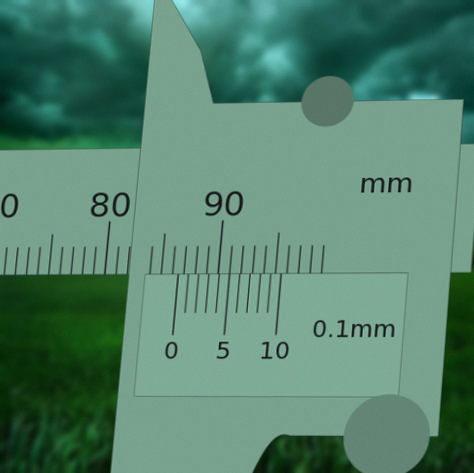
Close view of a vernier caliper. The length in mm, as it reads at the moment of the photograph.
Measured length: 86.5 mm
